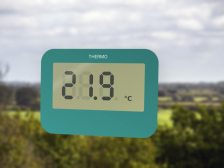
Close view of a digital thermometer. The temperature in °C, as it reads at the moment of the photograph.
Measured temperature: 21.9 °C
